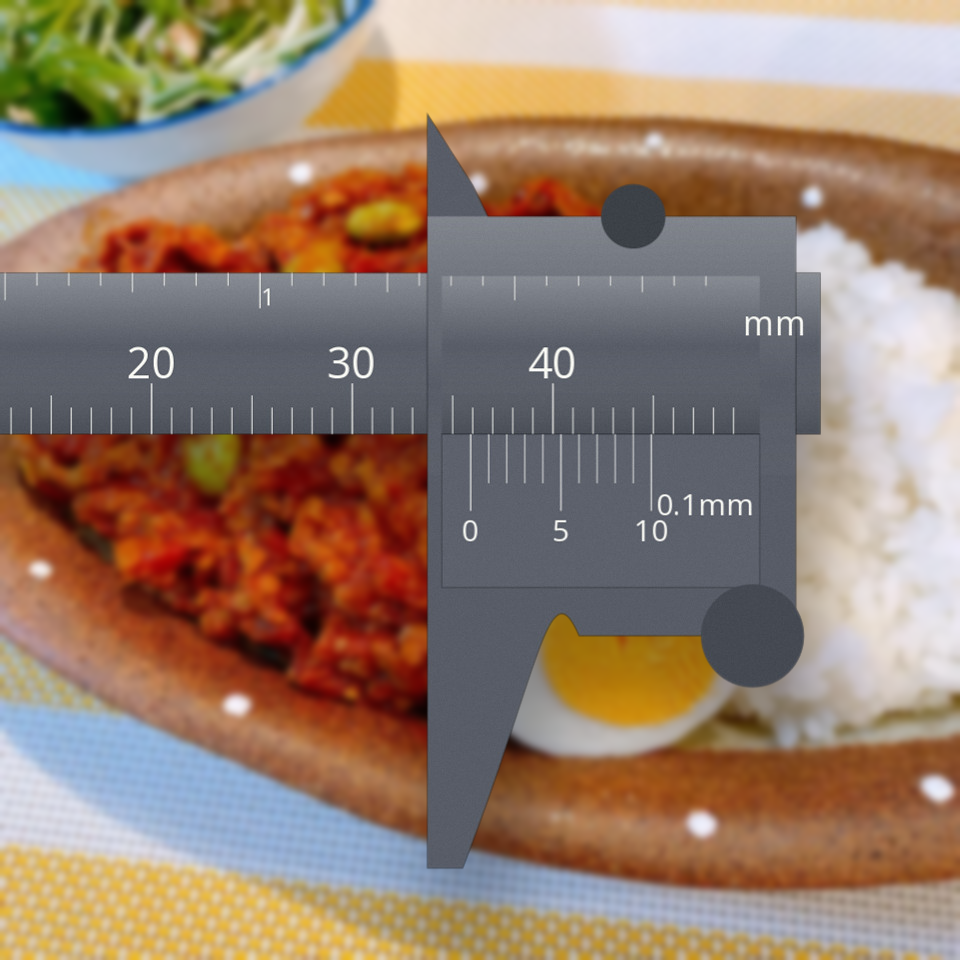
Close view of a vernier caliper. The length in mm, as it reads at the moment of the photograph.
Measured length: 35.9 mm
